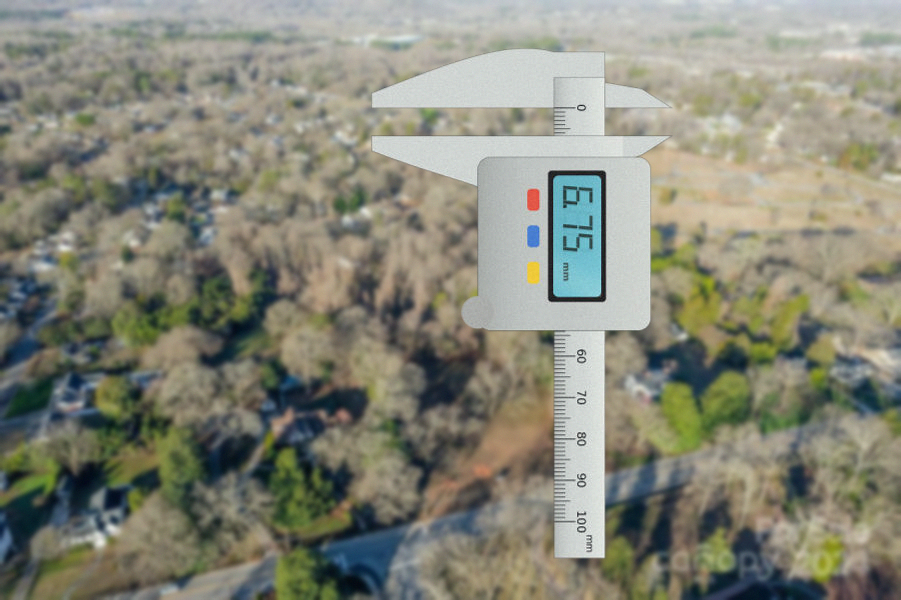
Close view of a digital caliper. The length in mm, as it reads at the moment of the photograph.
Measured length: 6.75 mm
